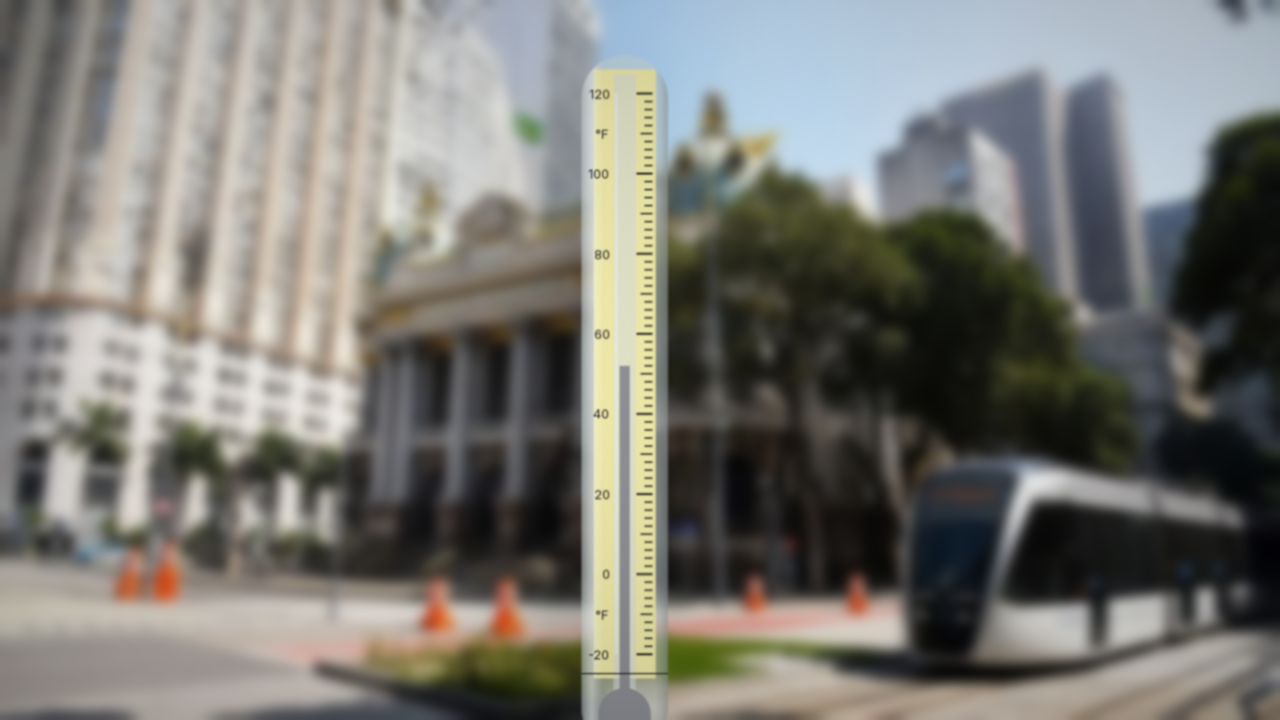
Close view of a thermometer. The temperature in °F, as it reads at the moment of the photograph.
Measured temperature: 52 °F
